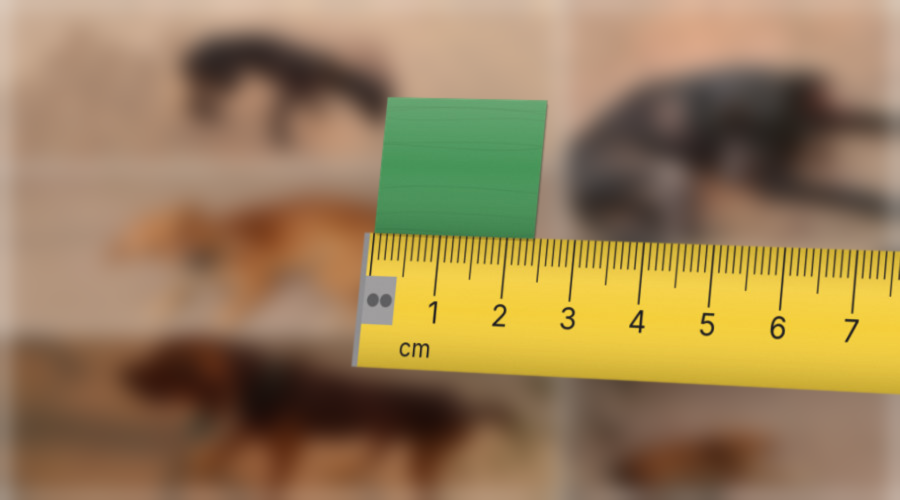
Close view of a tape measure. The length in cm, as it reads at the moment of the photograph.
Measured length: 2.4 cm
